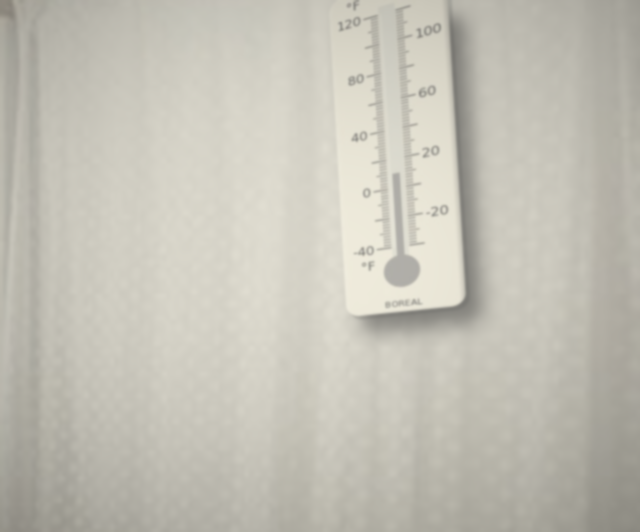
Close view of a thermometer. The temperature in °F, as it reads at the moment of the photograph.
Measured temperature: 10 °F
